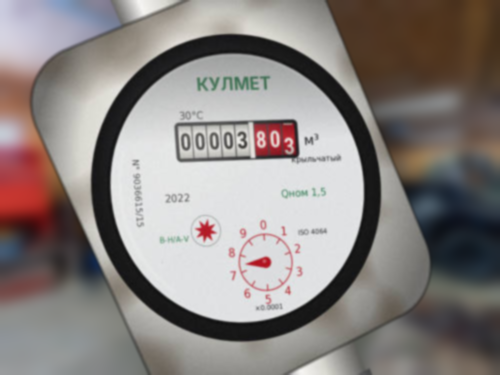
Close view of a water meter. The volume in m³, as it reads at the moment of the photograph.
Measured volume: 3.8027 m³
